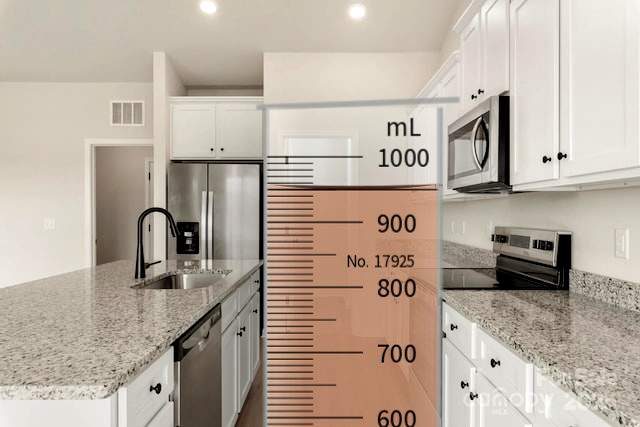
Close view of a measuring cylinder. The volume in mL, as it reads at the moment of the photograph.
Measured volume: 950 mL
